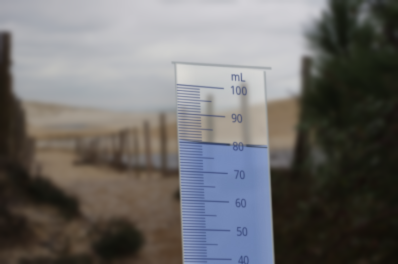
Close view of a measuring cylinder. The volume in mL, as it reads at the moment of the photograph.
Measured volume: 80 mL
